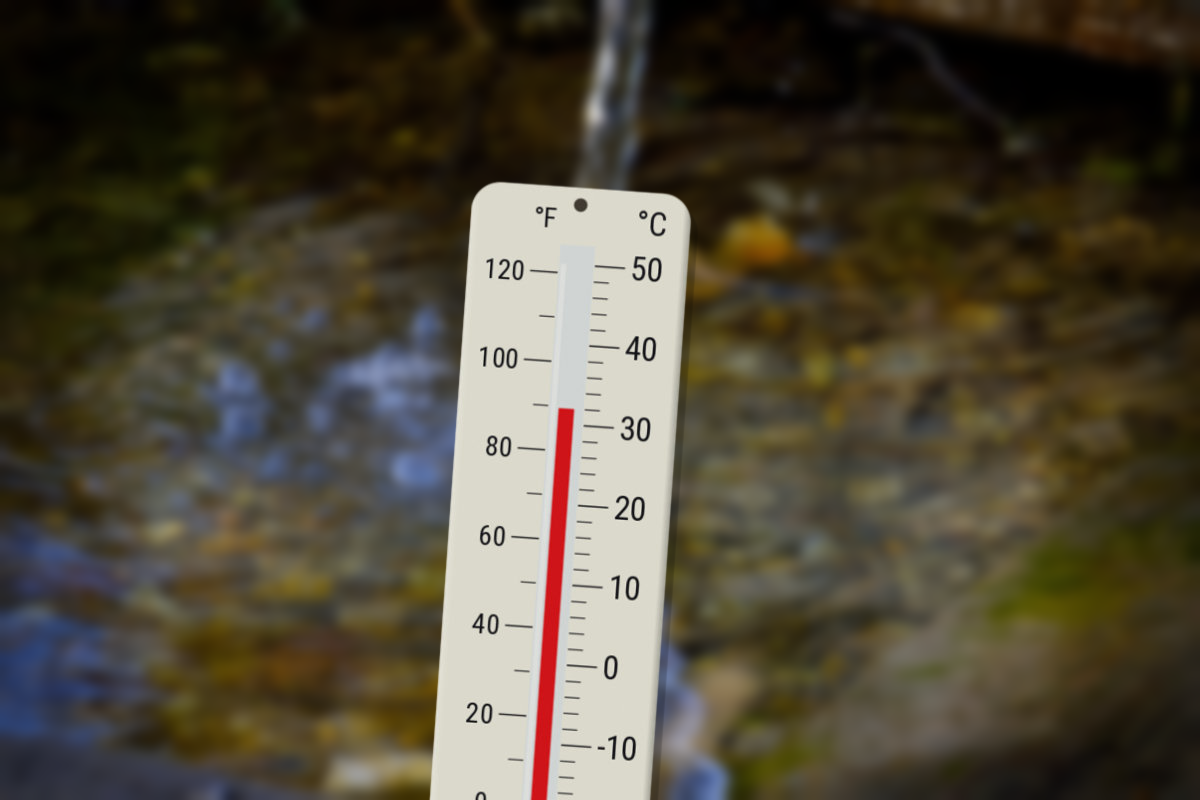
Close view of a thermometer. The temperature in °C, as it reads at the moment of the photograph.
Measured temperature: 32 °C
